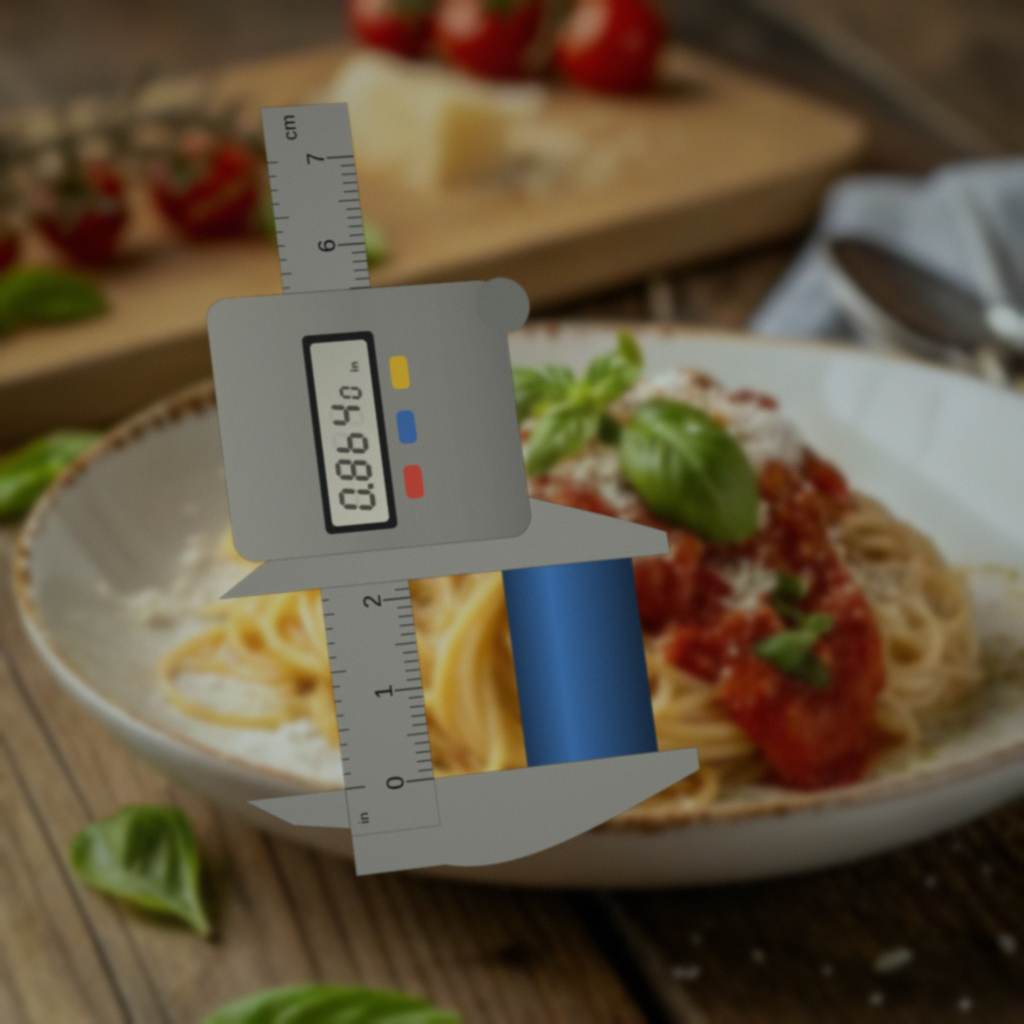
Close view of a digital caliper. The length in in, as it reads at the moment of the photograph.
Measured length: 0.8640 in
